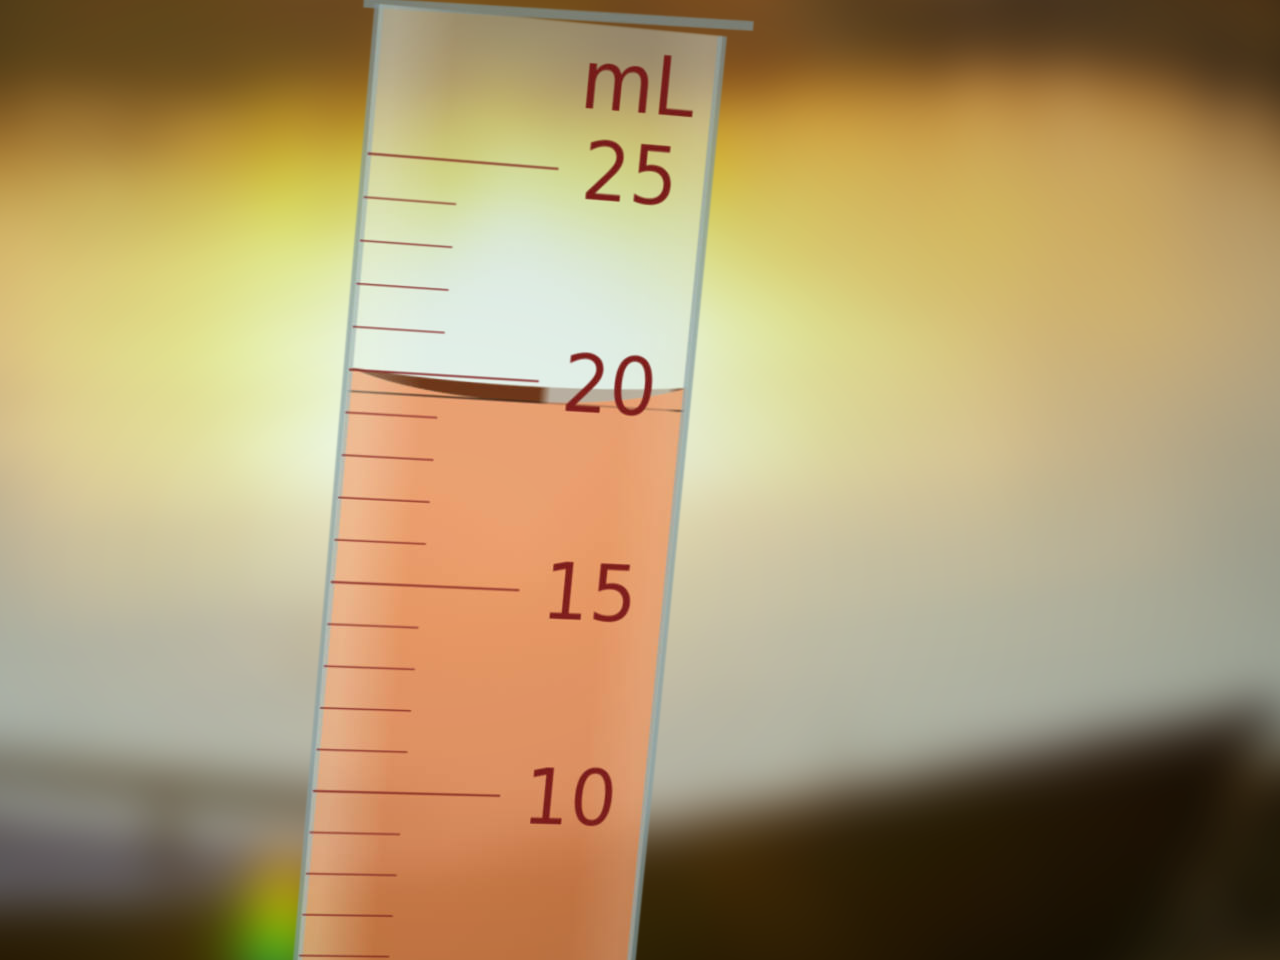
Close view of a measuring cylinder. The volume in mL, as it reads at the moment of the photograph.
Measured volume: 19.5 mL
